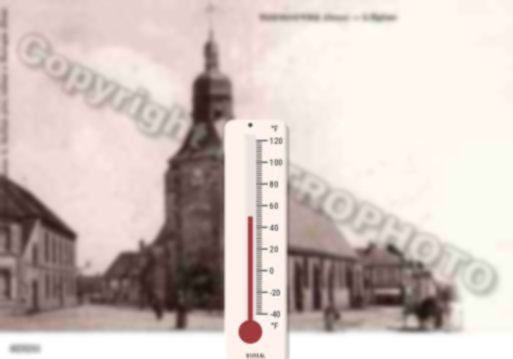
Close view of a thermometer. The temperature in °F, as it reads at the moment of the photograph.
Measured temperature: 50 °F
